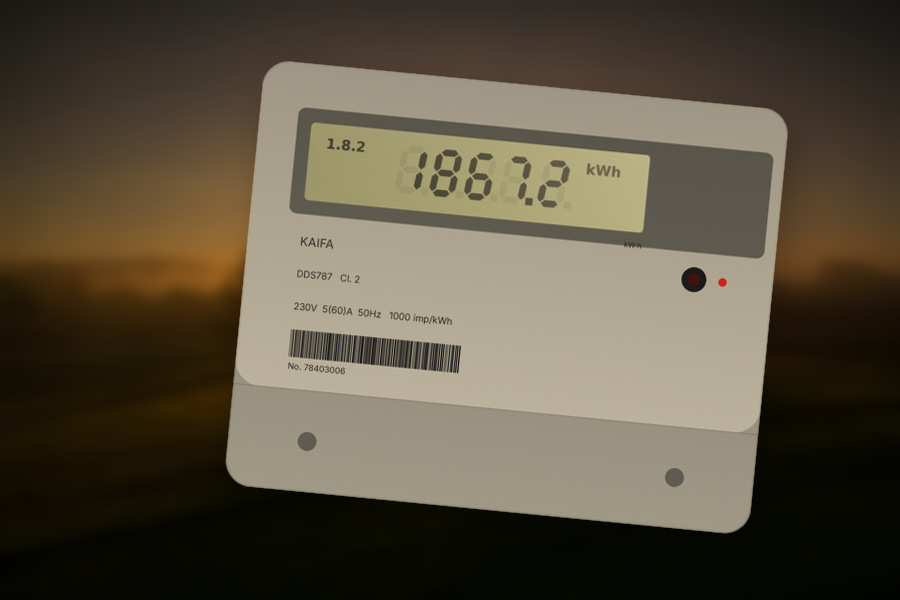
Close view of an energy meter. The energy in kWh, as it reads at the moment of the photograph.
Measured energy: 1867.2 kWh
